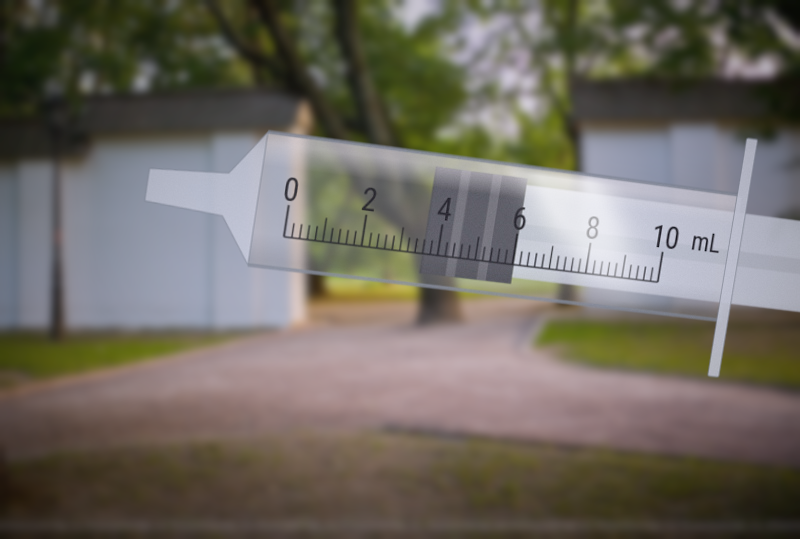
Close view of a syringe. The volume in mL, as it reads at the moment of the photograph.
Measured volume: 3.6 mL
